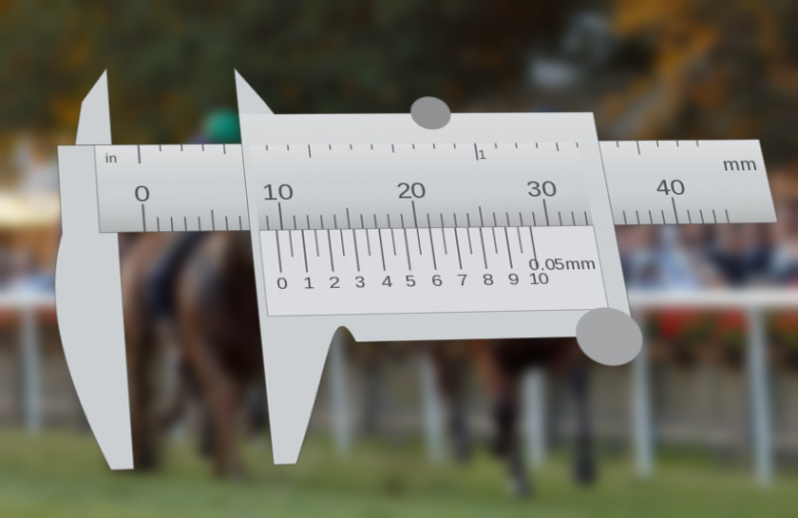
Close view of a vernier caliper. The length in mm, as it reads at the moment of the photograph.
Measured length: 9.6 mm
